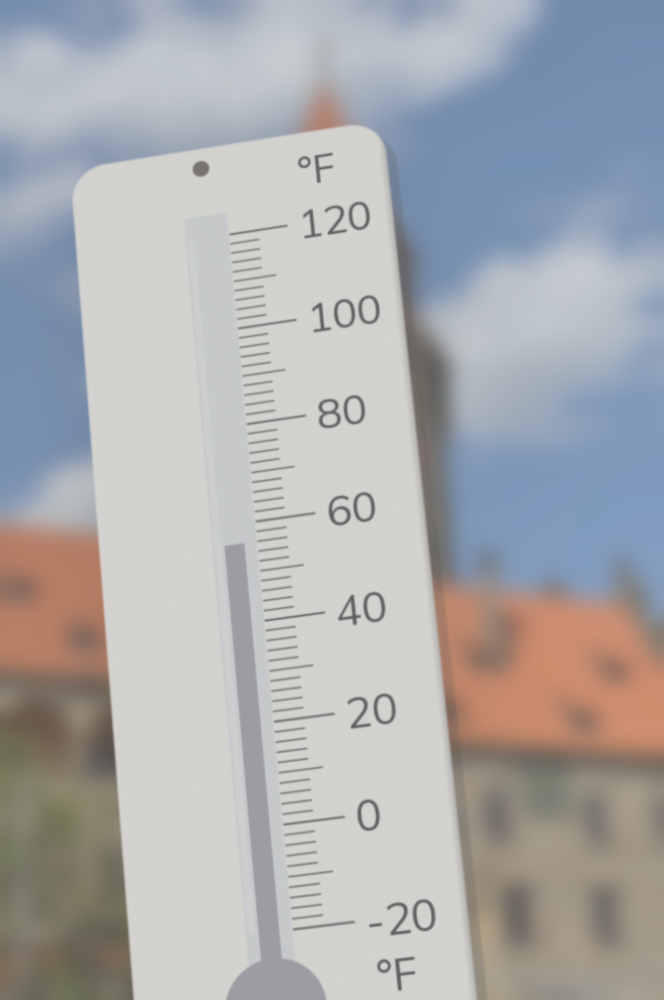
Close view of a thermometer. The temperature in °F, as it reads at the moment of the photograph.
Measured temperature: 56 °F
